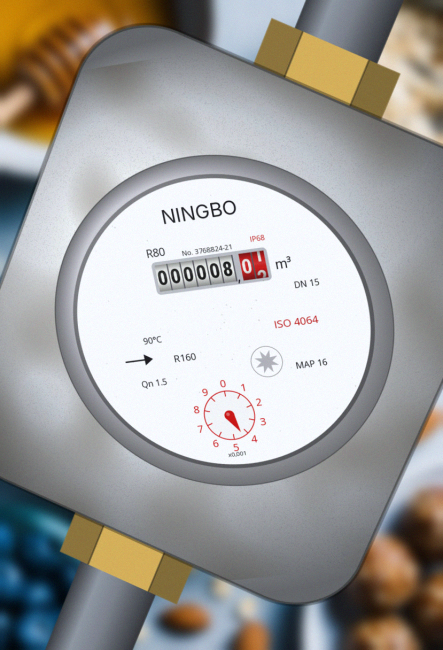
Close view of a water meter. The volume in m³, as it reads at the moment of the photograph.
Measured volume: 8.014 m³
